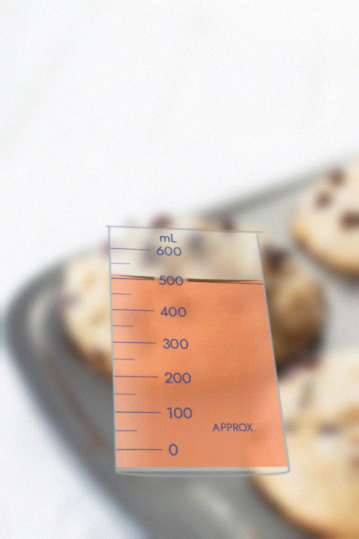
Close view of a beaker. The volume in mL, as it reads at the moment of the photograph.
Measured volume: 500 mL
